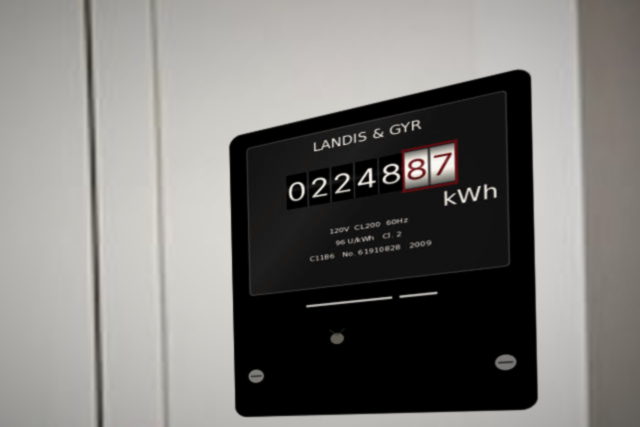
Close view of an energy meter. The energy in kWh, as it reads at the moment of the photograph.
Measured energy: 2248.87 kWh
